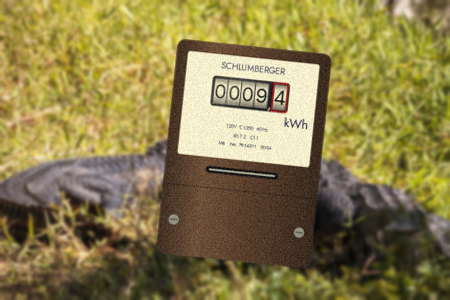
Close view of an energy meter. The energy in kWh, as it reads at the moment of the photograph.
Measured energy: 9.4 kWh
